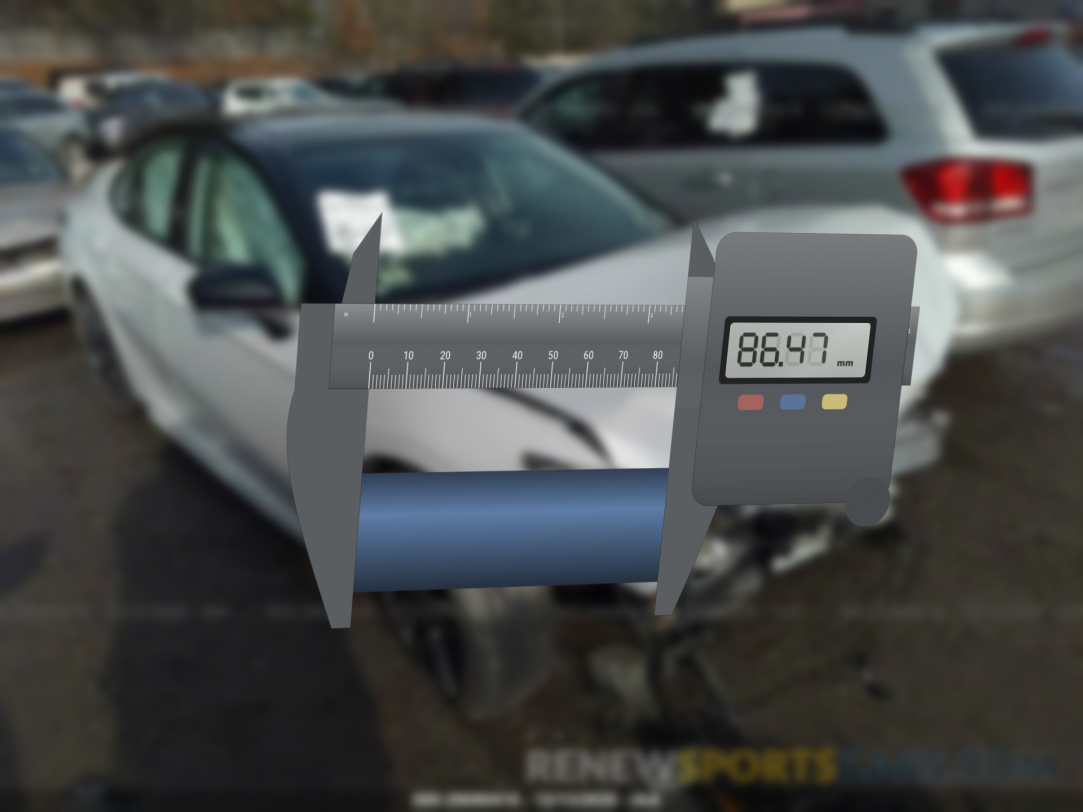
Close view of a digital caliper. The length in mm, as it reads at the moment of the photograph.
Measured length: 86.47 mm
